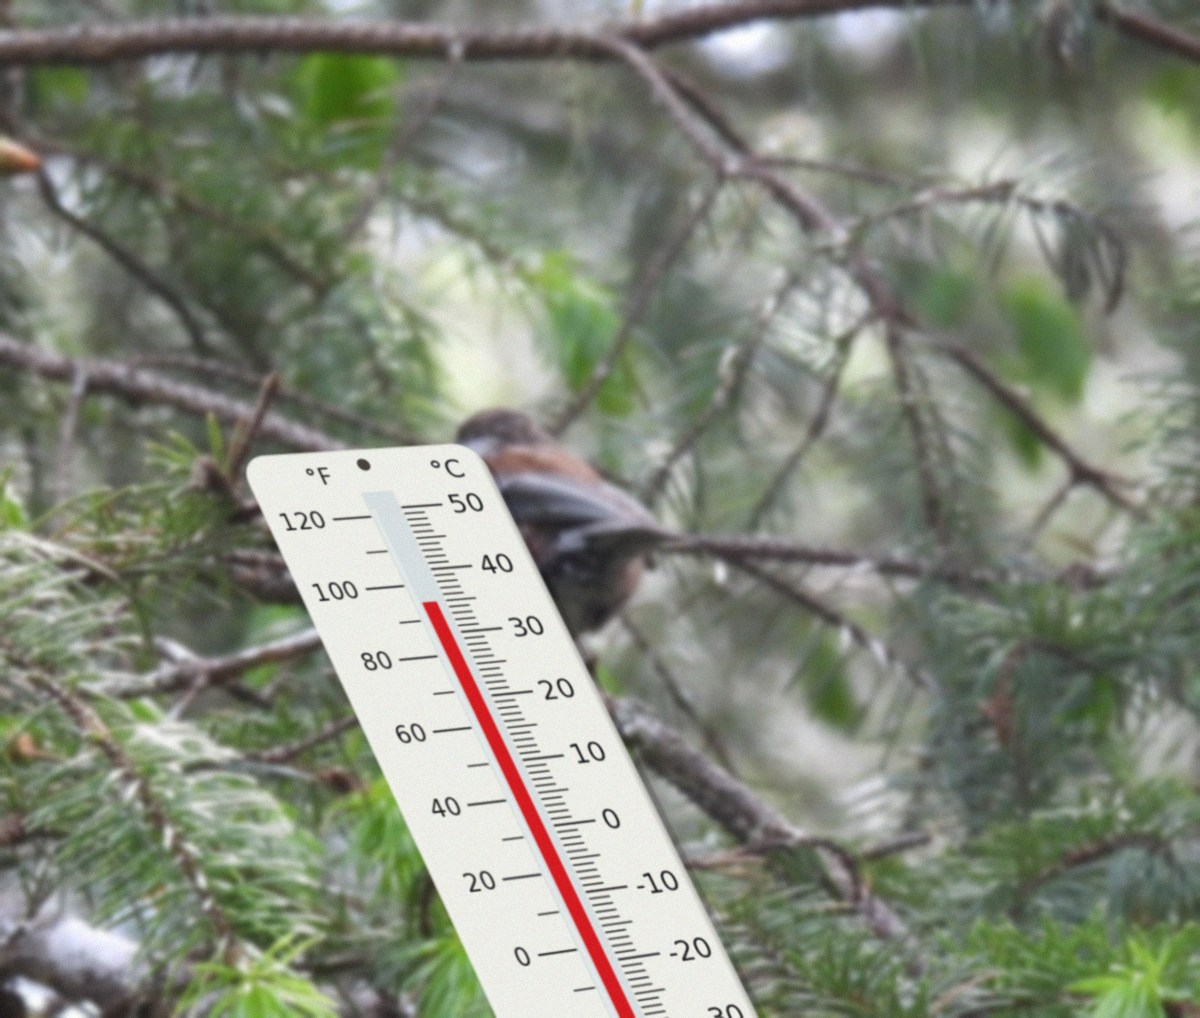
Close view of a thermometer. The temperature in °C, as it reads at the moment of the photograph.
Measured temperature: 35 °C
